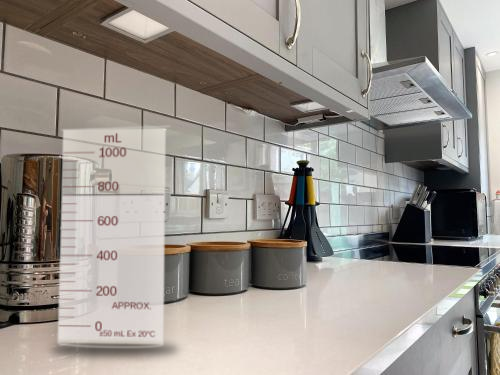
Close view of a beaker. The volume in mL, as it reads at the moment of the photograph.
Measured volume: 750 mL
